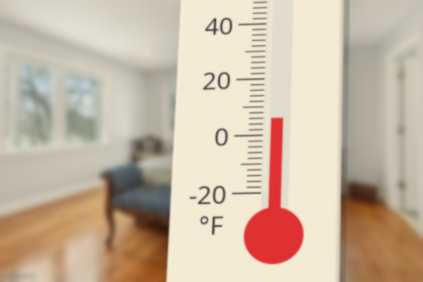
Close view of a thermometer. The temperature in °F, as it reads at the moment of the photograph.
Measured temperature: 6 °F
